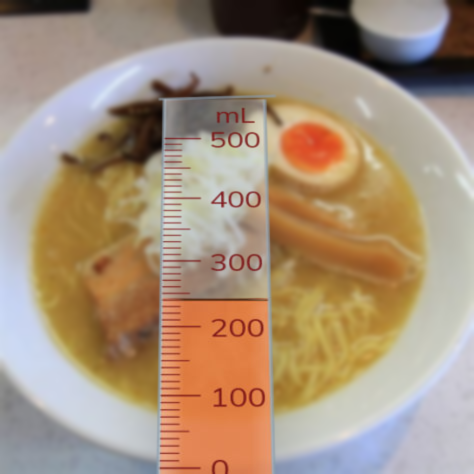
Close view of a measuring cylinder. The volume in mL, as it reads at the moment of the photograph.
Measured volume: 240 mL
